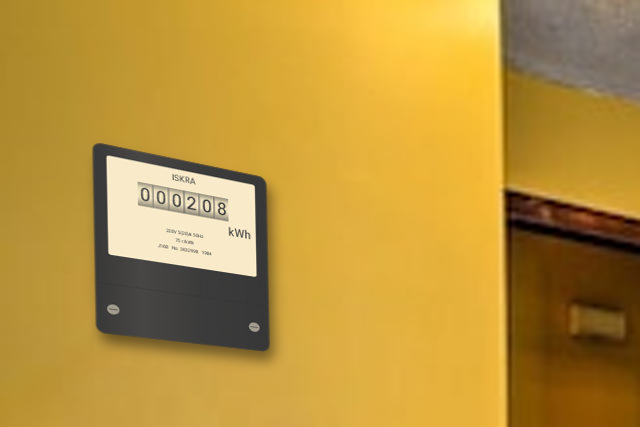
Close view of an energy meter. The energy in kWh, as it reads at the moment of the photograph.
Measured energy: 208 kWh
